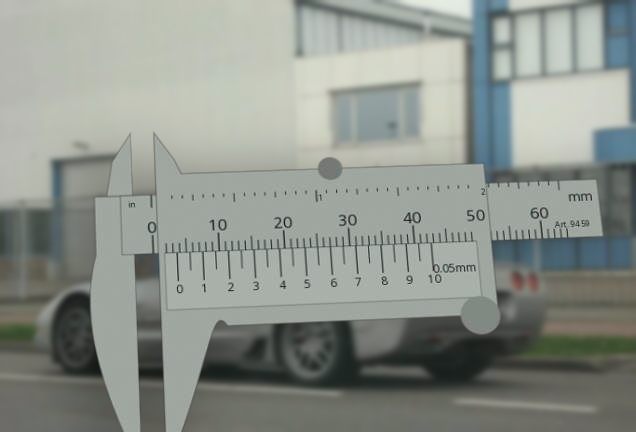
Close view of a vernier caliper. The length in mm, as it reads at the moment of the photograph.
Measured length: 3.6 mm
